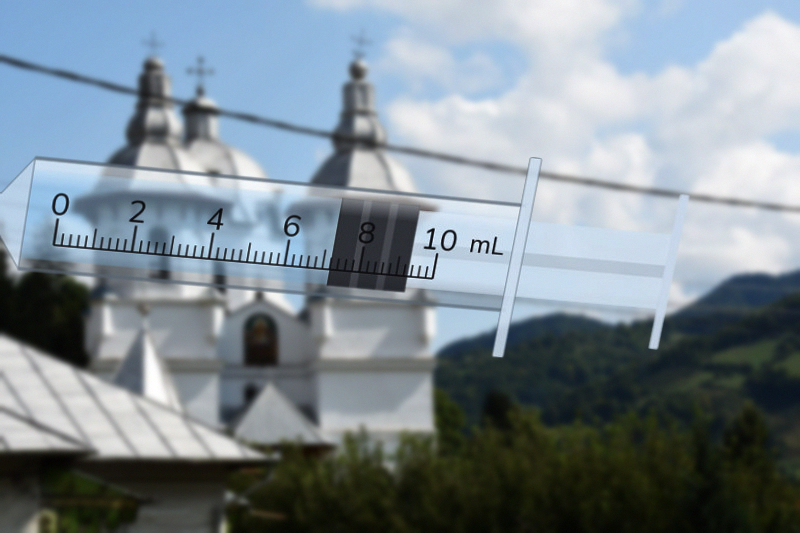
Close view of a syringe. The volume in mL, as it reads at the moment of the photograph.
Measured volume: 7.2 mL
